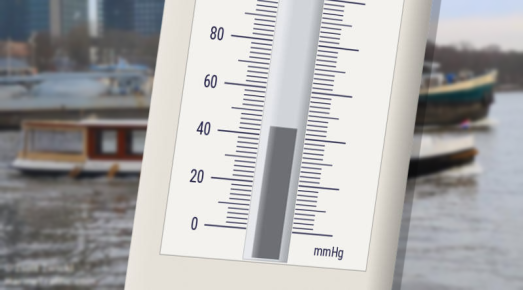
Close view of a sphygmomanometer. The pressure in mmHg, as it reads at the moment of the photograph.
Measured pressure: 44 mmHg
